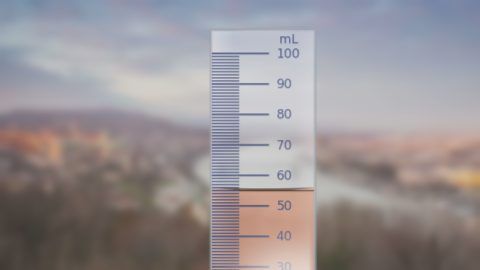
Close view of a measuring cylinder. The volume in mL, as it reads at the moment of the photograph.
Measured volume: 55 mL
